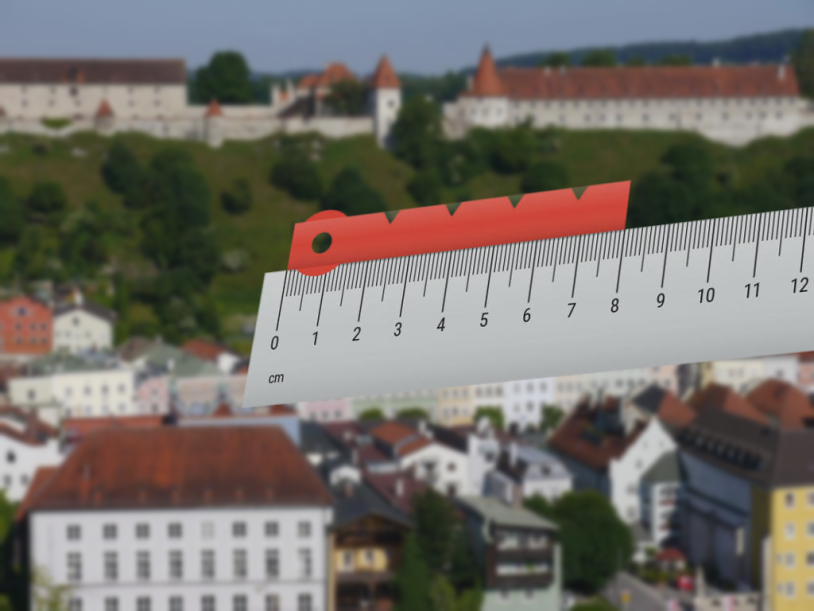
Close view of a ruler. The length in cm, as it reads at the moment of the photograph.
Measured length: 8 cm
